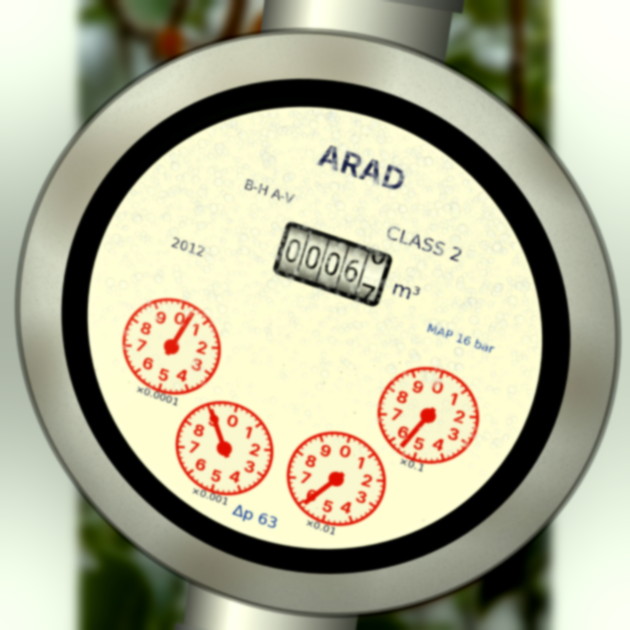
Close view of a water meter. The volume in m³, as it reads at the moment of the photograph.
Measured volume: 66.5590 m³
